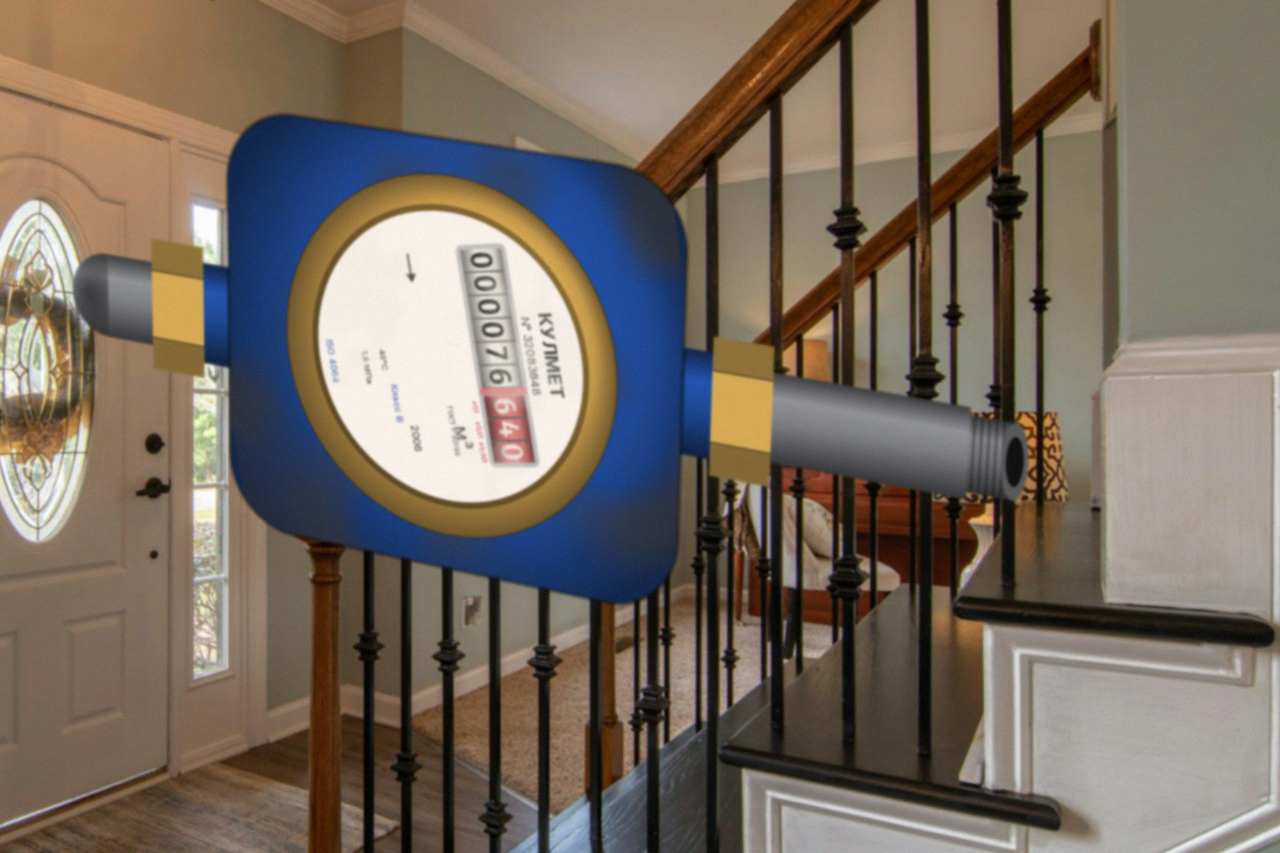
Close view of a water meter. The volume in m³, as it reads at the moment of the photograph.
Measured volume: 76.640 m³
